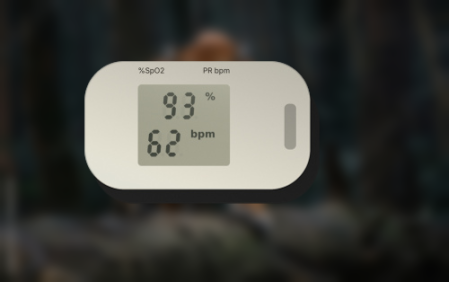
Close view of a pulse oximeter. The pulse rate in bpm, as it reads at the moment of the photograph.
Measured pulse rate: 62 bpm
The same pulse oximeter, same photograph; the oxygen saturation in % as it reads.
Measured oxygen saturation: 93 %
